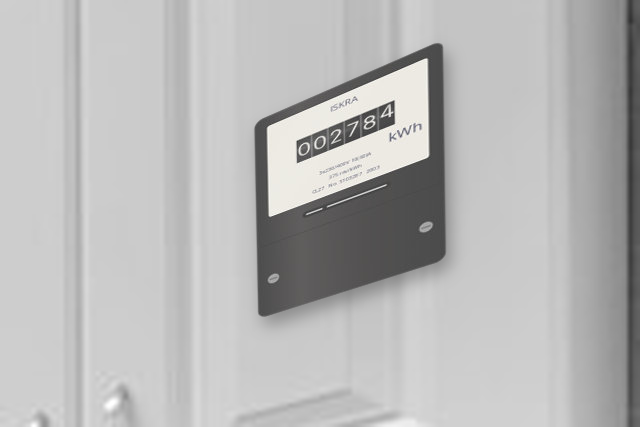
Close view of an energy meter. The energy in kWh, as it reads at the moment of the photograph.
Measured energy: 2784 kWh
